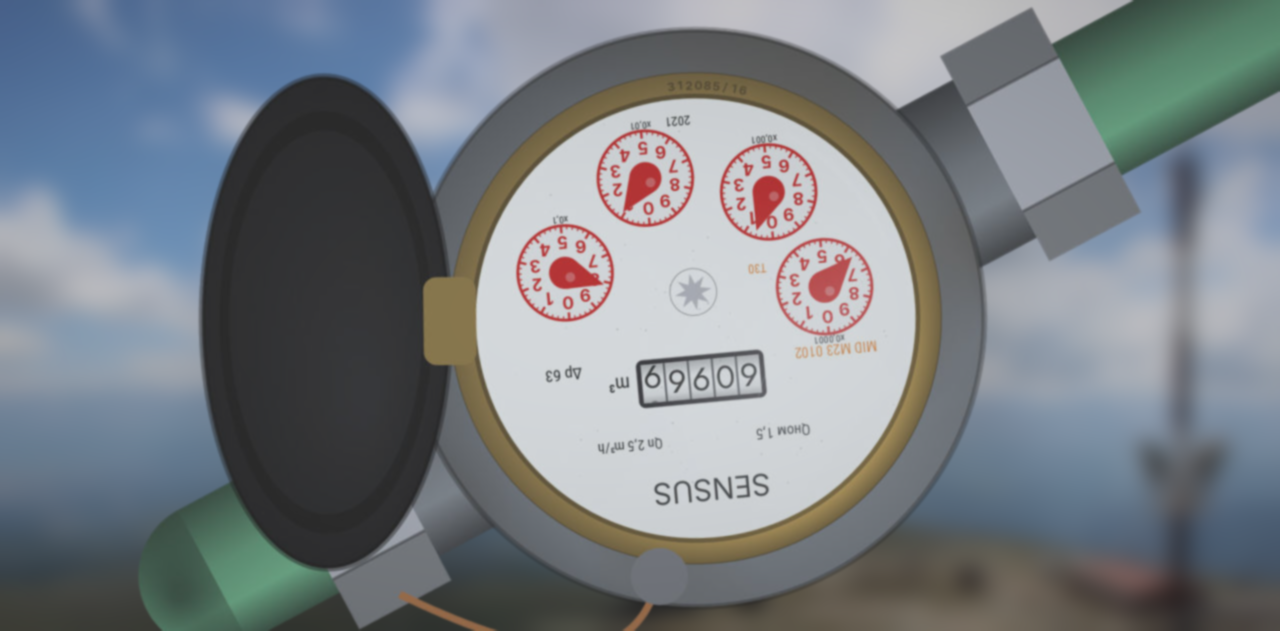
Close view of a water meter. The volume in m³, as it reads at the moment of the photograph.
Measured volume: 60968.8106 m³
